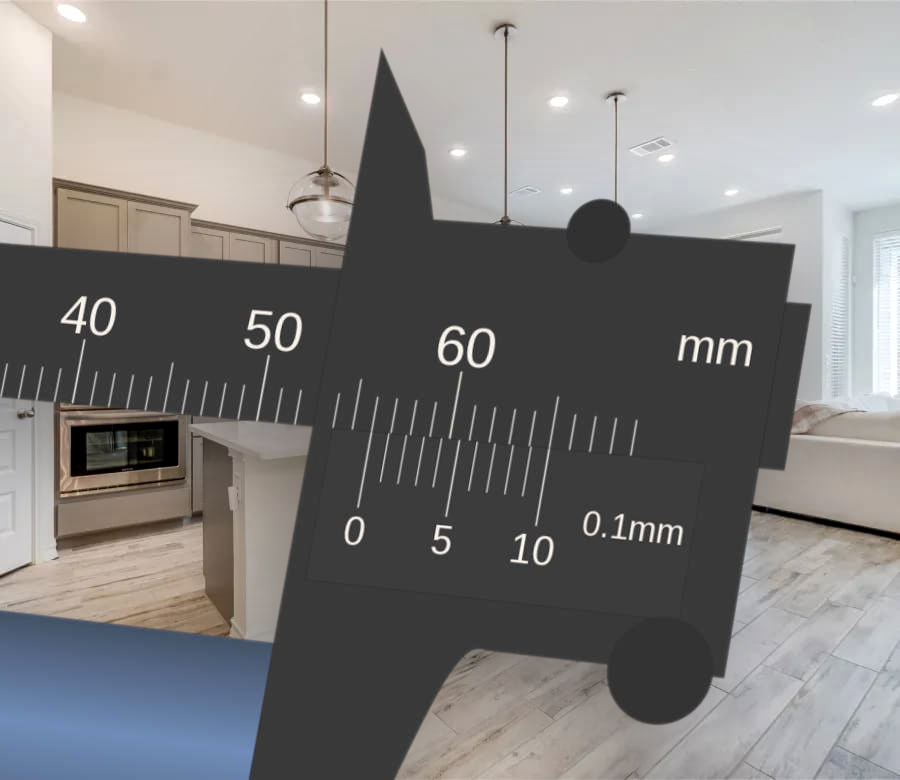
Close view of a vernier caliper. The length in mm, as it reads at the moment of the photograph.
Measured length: 56.0 mm
